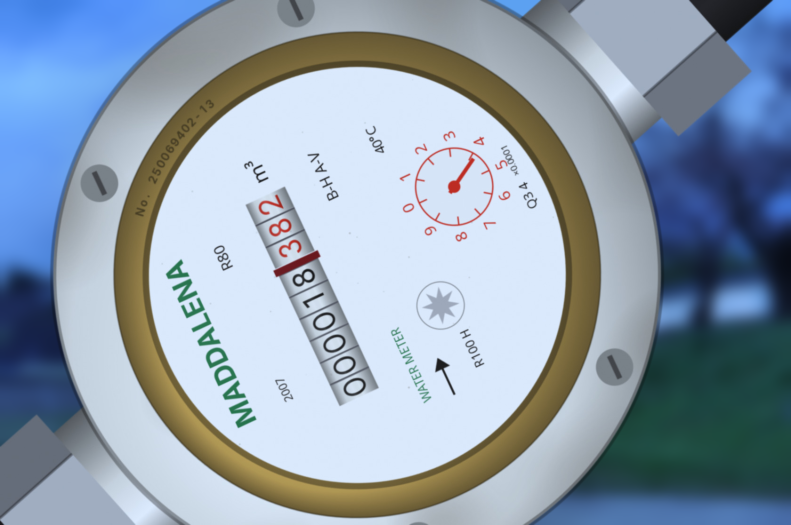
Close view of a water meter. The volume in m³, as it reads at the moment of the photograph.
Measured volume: 18.3824 m³
